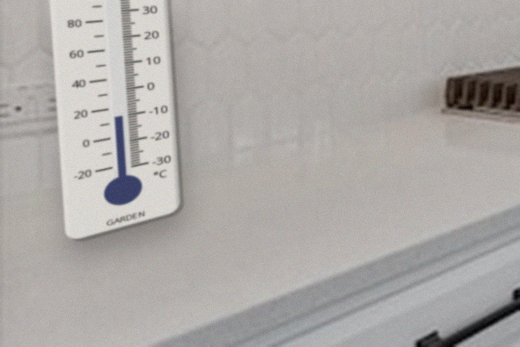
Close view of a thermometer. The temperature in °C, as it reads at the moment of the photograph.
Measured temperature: -10 °C
